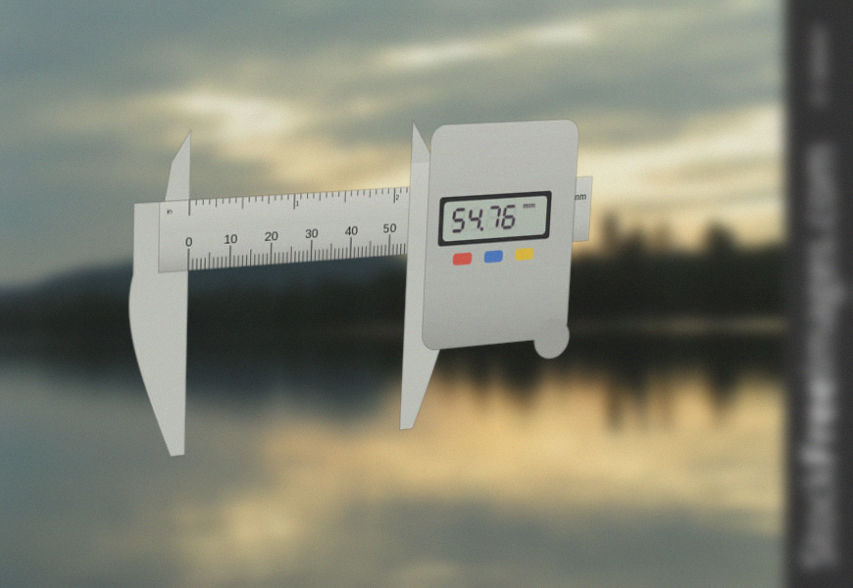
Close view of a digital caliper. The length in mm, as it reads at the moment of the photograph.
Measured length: 54.76 mm
